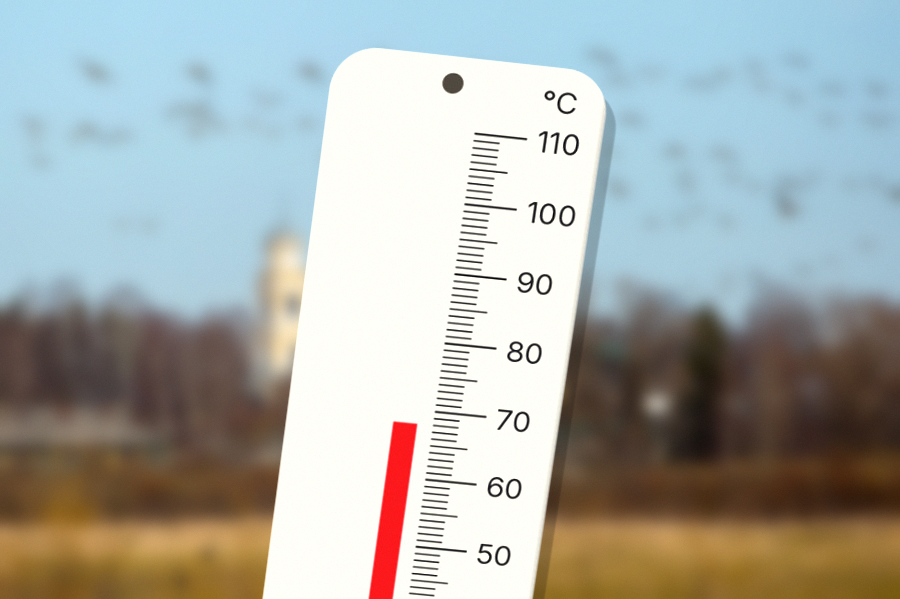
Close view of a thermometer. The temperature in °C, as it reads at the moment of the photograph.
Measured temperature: 68 °C
